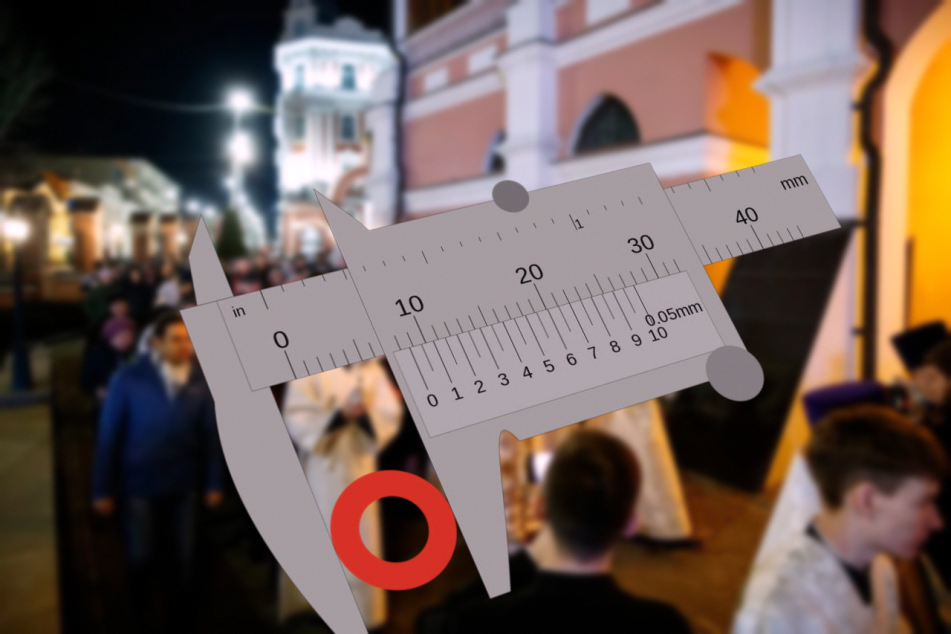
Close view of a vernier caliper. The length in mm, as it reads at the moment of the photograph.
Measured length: 8.7 mm
